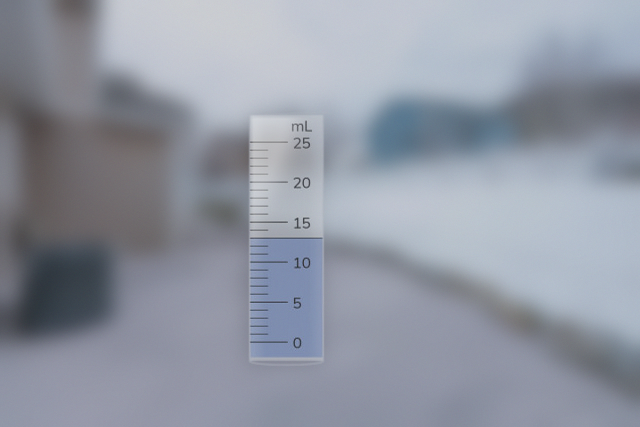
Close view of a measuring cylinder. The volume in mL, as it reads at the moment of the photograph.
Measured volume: 13 mL
